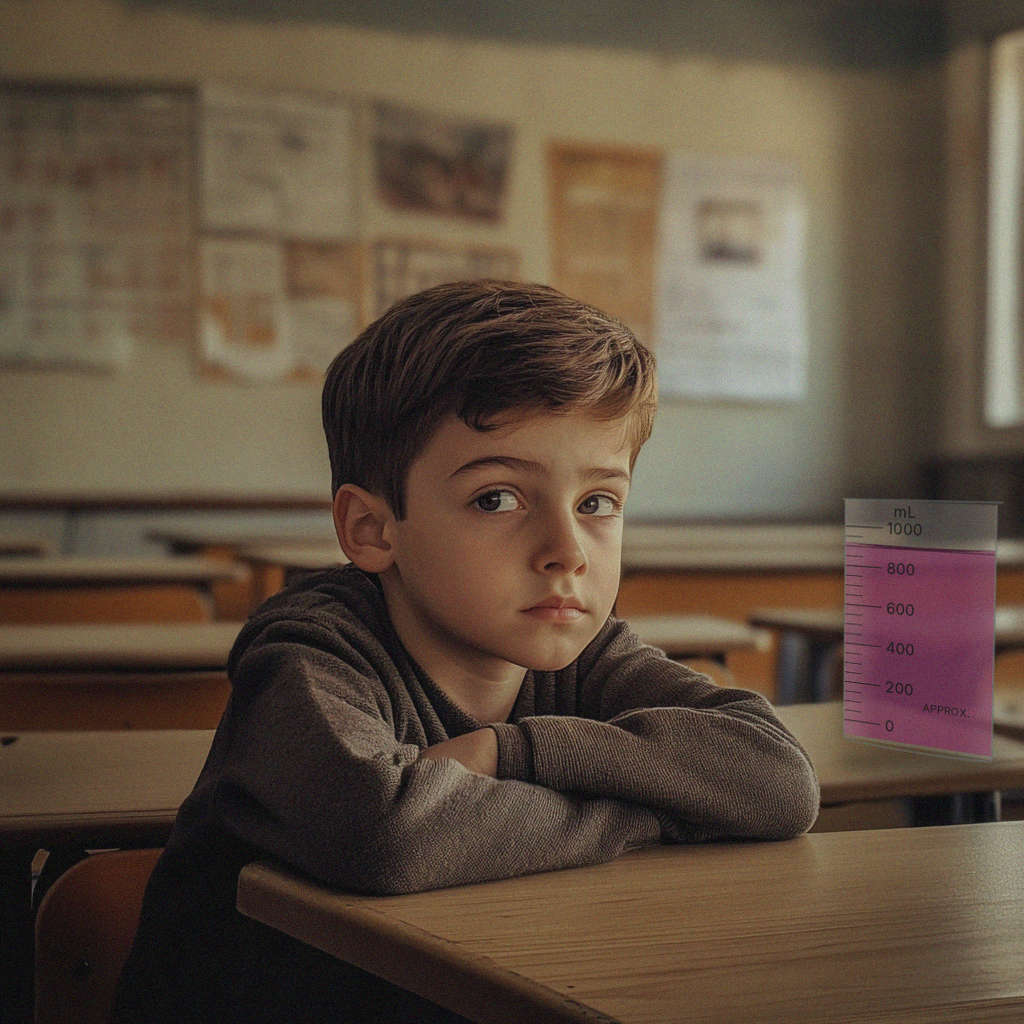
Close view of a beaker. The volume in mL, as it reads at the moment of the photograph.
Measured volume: 900 mL
